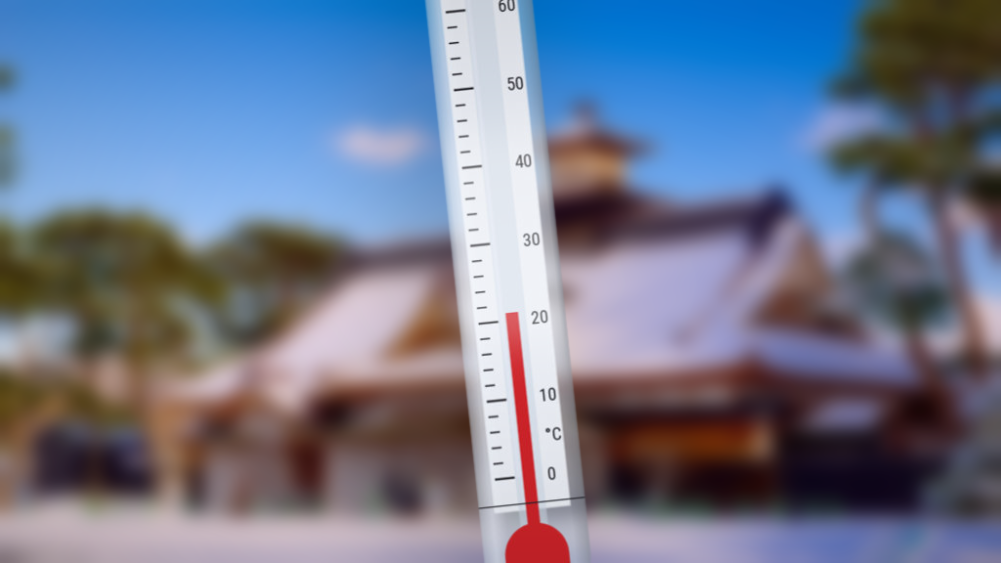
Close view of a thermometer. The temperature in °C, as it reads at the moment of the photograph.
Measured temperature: 21 °C
